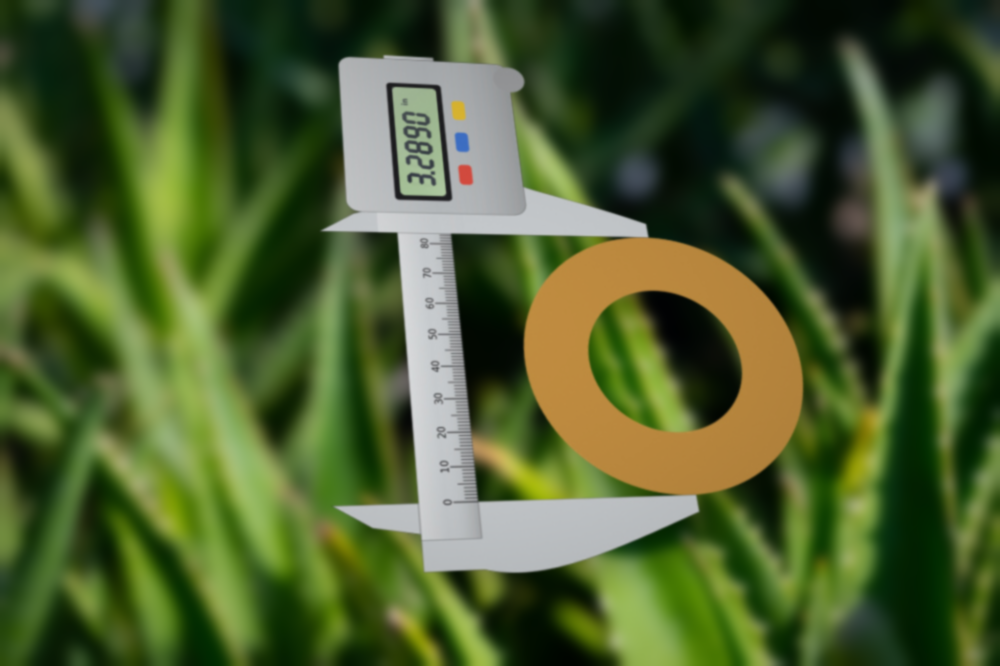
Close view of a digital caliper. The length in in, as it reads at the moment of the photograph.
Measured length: 3.2890 in
